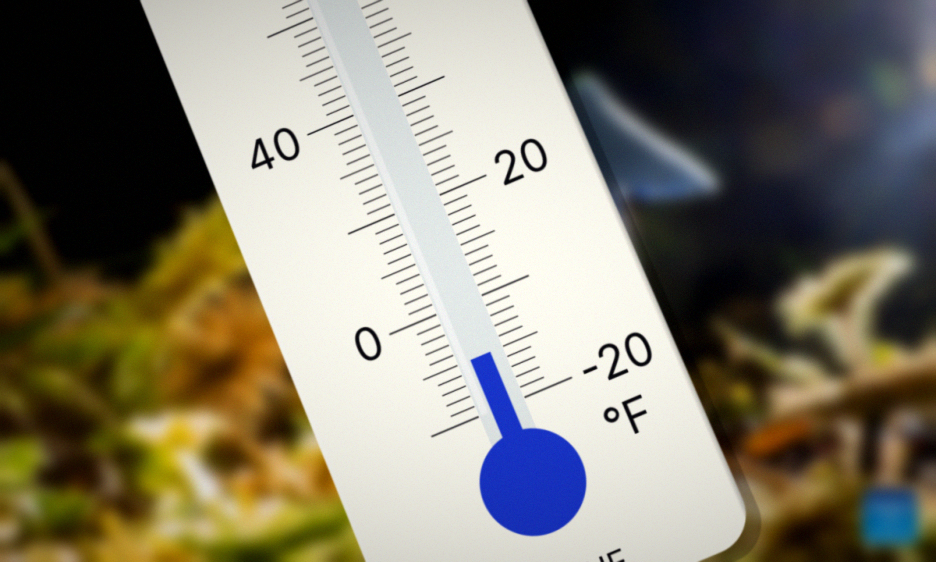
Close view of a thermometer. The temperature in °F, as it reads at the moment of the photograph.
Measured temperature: -10 °F
